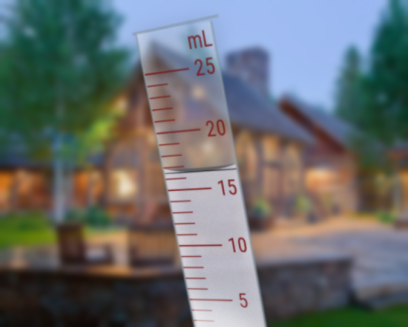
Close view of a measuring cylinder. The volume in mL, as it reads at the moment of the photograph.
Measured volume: 16.5 mL
